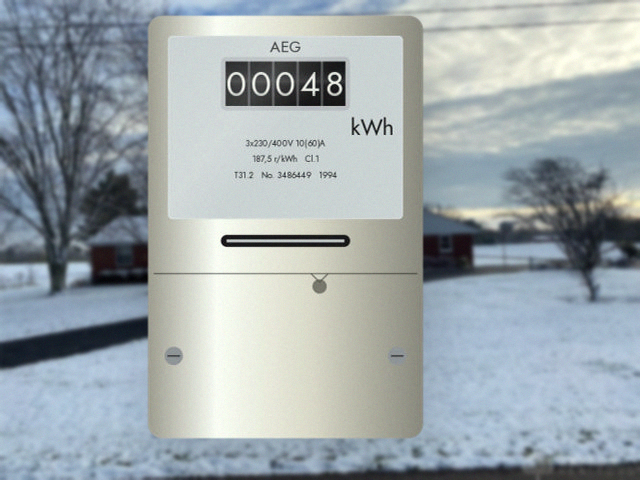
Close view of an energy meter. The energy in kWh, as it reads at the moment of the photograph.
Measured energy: 48 kWh
